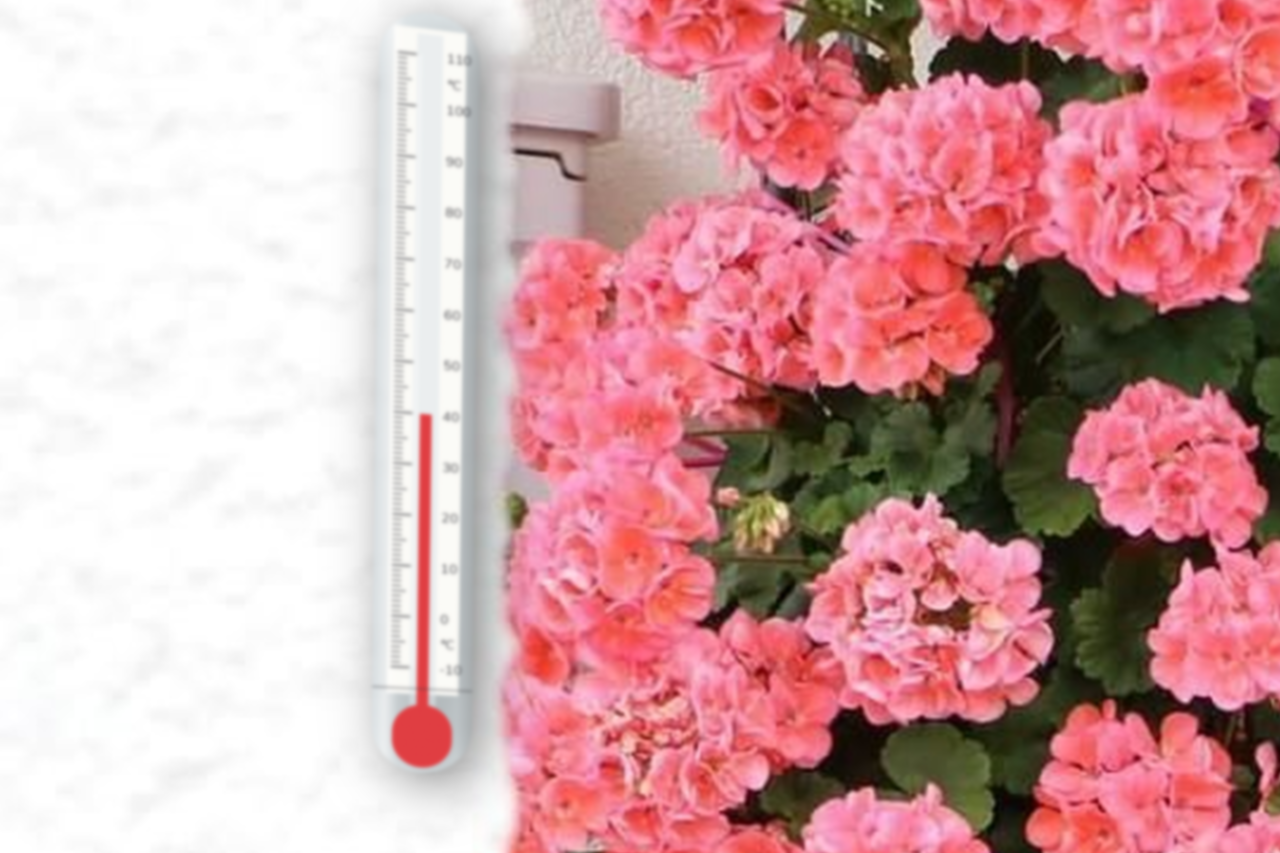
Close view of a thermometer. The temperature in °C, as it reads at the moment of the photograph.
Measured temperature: 40 °C
